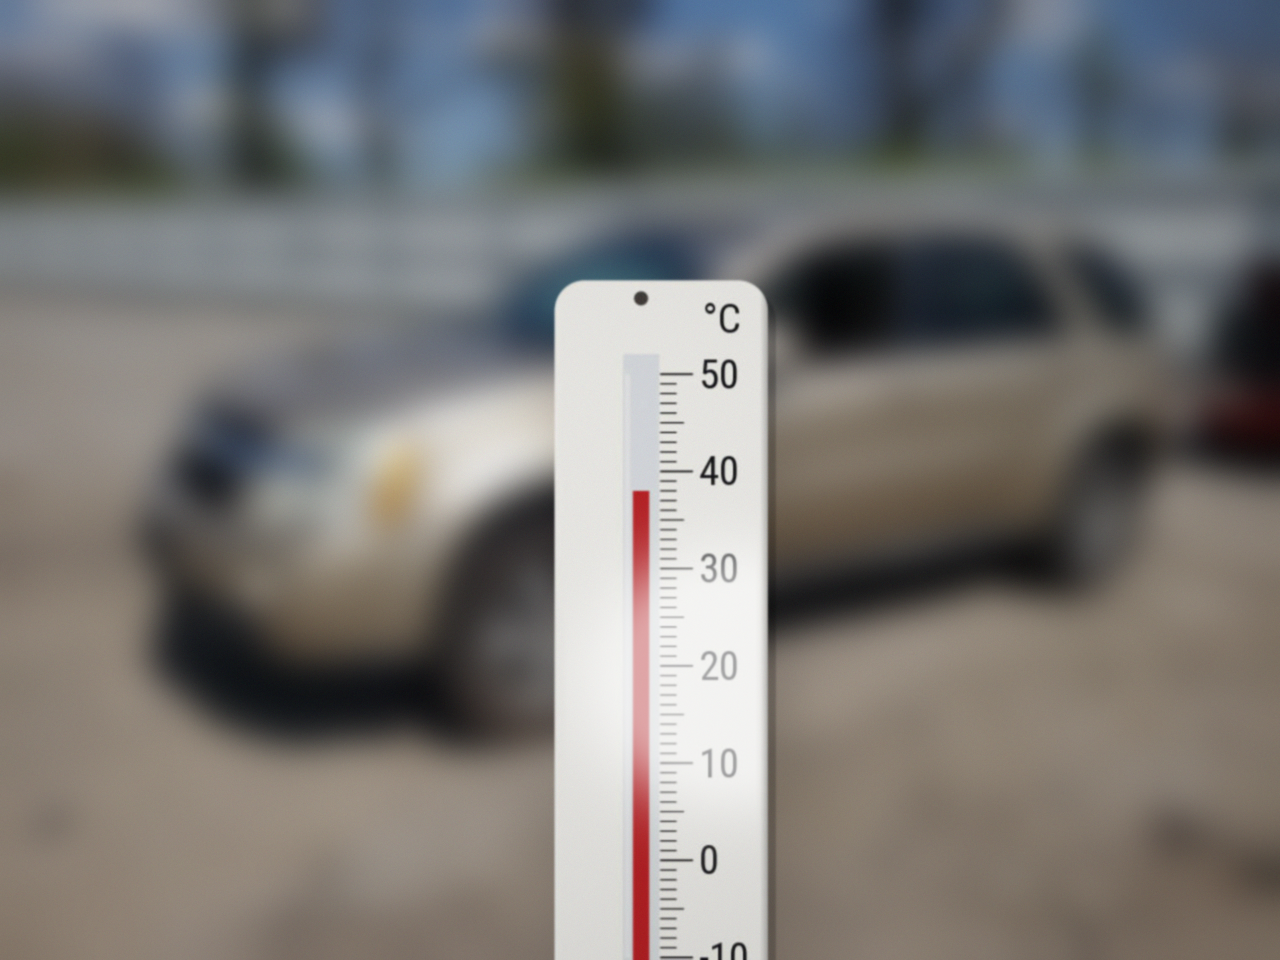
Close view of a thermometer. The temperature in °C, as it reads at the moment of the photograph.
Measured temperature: 38 °C
